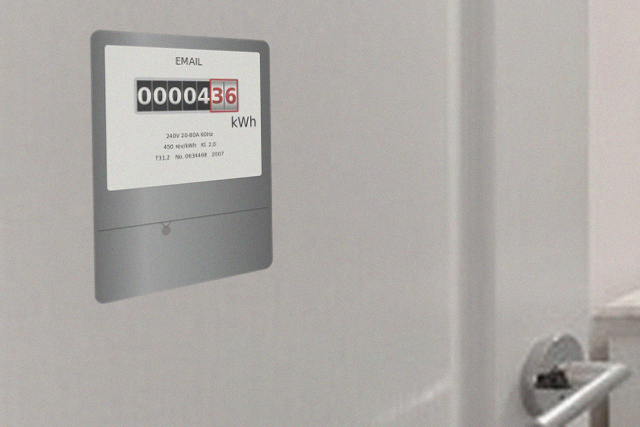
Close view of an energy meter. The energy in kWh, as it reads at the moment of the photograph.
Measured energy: 4.36 kWh
